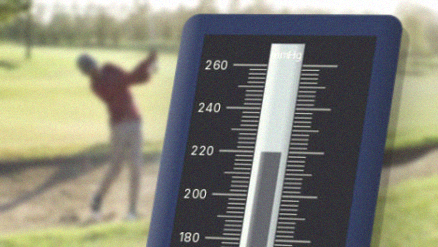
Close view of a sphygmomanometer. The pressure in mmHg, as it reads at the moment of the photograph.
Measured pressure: 220 mmHg
